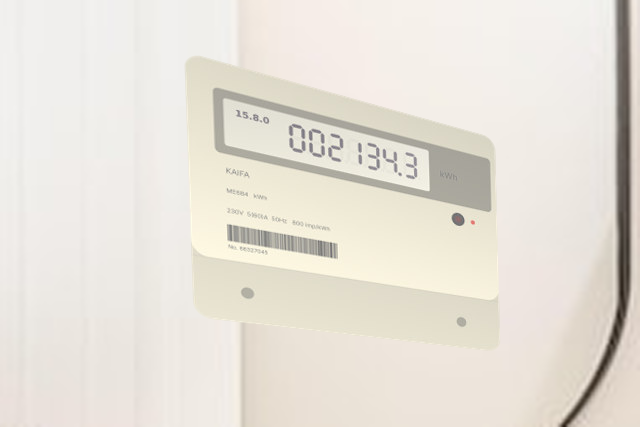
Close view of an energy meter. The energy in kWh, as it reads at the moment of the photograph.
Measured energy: 2134.3 kWh
